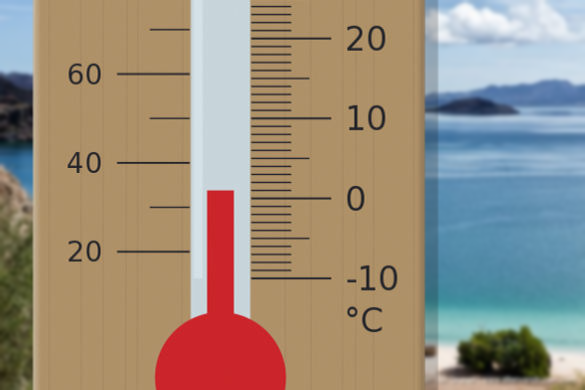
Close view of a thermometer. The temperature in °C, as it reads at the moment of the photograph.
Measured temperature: 1 °C
